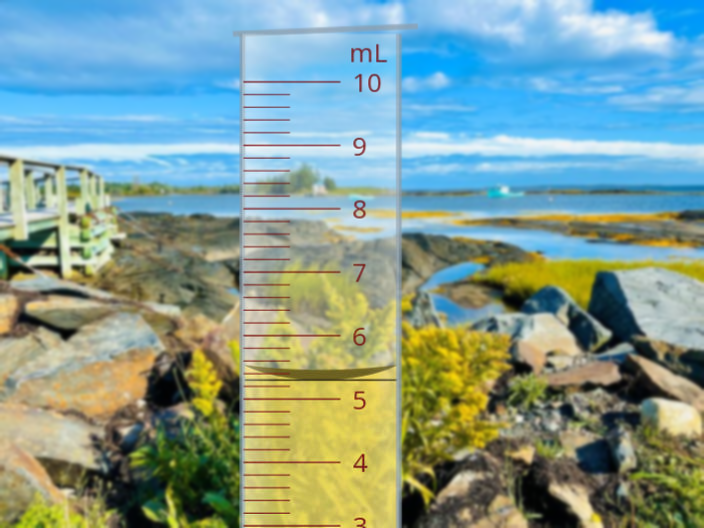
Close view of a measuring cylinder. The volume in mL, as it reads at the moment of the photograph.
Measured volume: 5.3 mL
